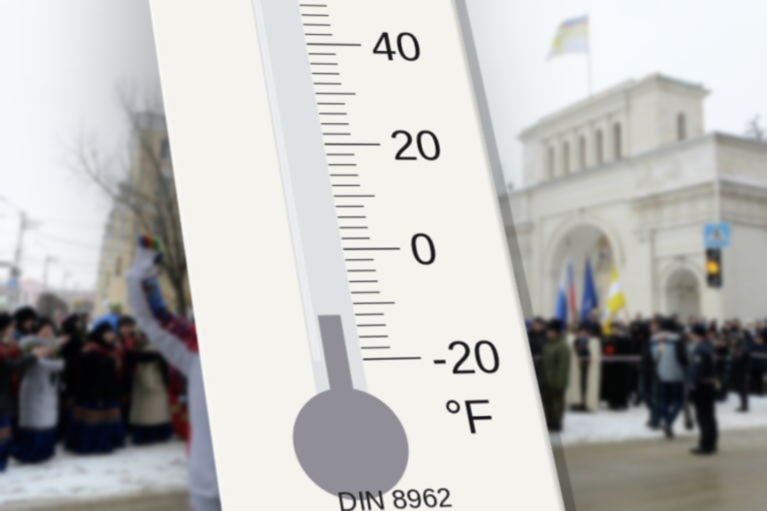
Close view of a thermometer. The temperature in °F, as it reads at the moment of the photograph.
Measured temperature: -12 °F
